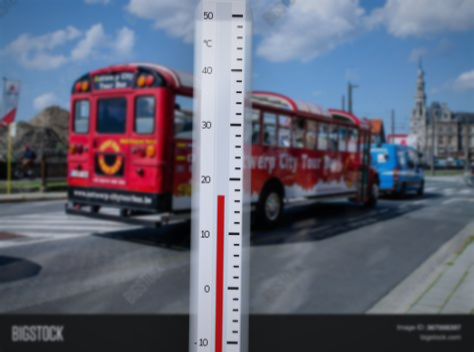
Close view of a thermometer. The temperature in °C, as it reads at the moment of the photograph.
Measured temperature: 17 °C
